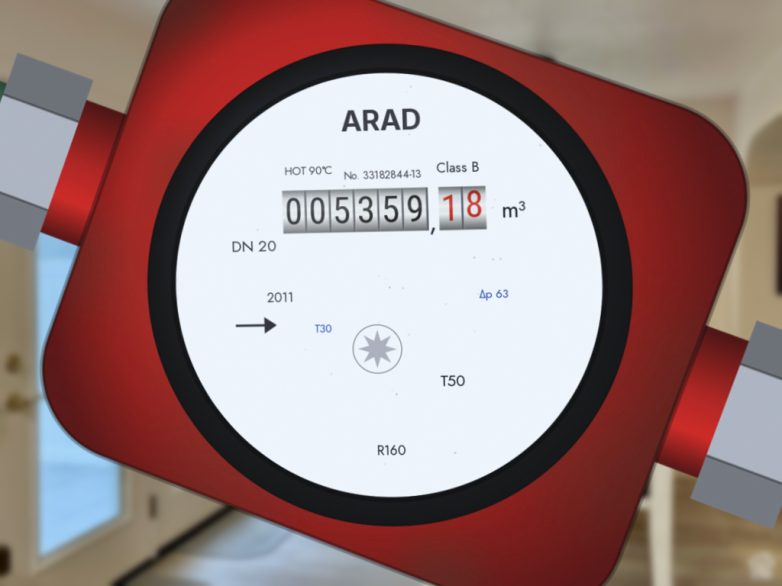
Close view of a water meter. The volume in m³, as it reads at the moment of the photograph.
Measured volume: 5359.18 m³
